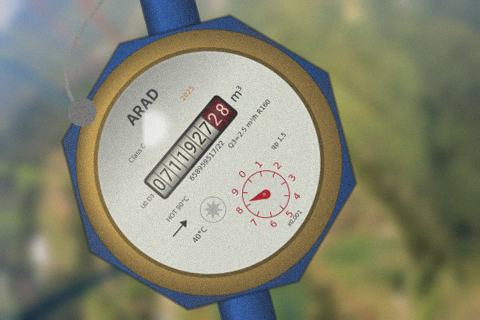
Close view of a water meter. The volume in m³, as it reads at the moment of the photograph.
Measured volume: 711927.288 m³
